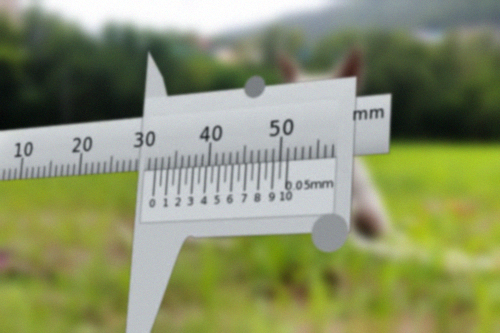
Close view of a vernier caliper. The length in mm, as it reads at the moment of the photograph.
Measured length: 32.0 mm
